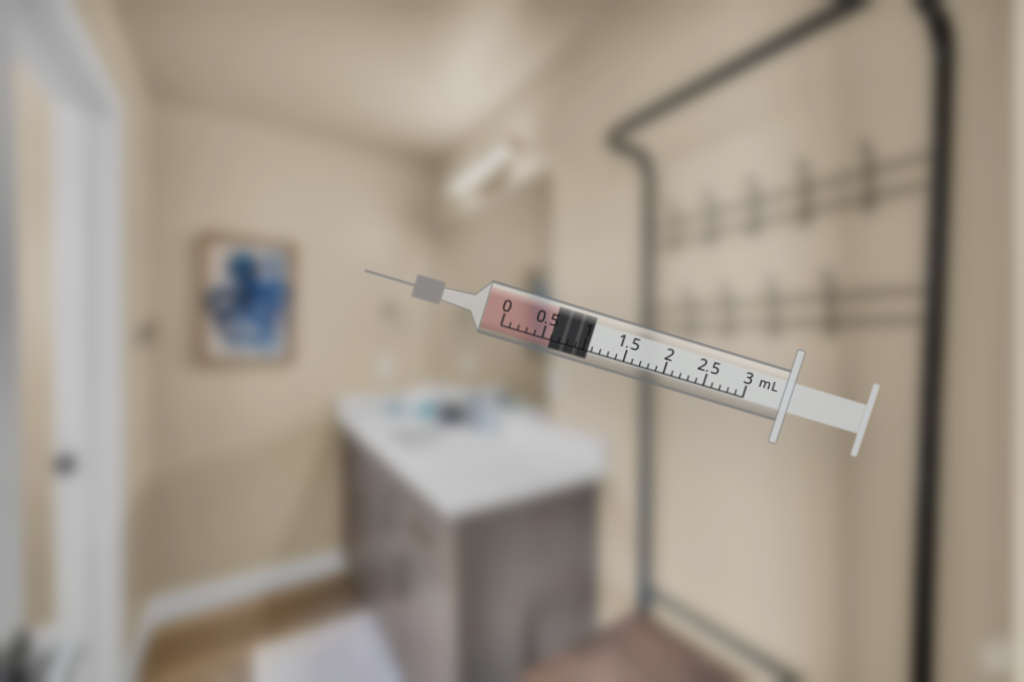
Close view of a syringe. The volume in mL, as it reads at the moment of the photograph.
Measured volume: 0.6 mL
